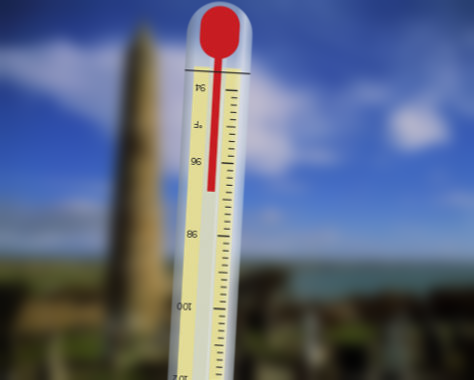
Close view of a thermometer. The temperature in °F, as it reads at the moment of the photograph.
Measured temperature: 96.8 °F
